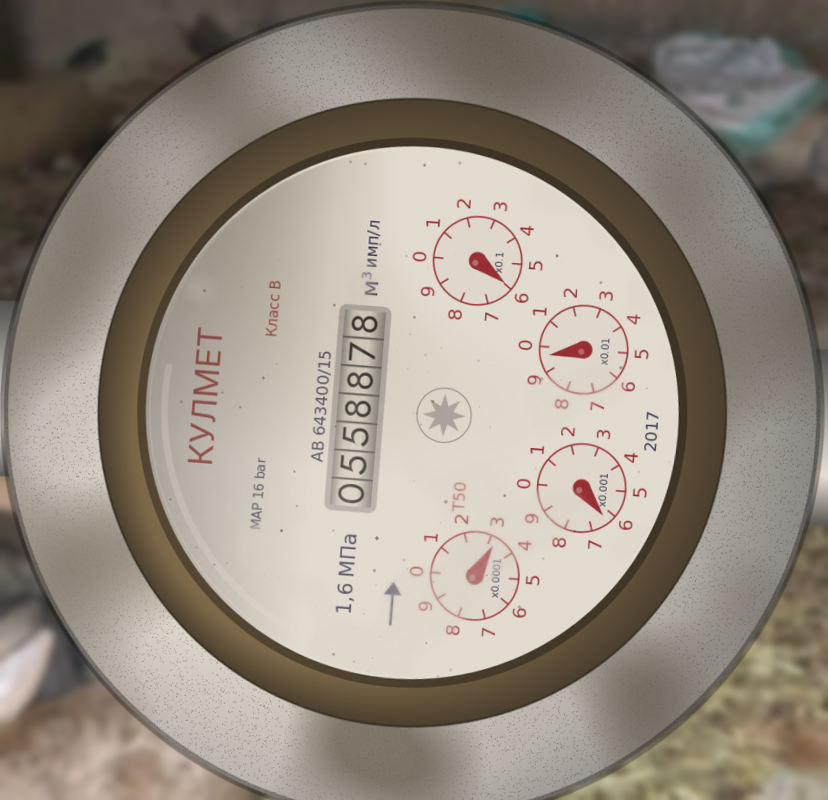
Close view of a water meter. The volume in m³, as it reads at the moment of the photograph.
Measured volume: 558878.5963 m³
